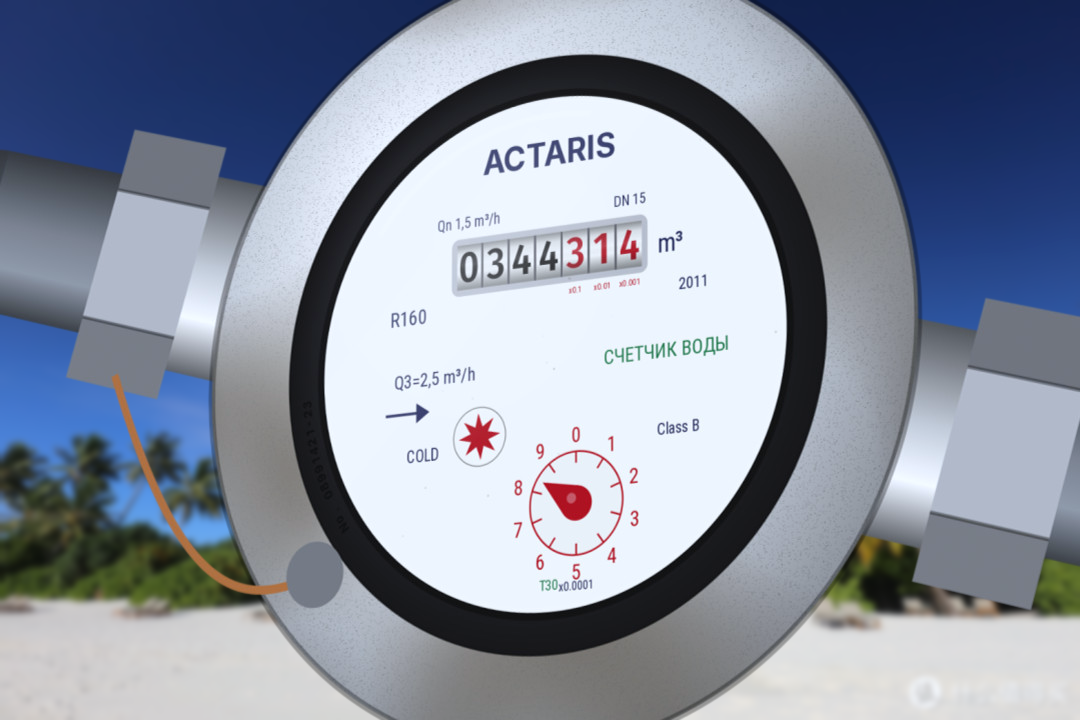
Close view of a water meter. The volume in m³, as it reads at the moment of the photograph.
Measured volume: 344.3148 m³
